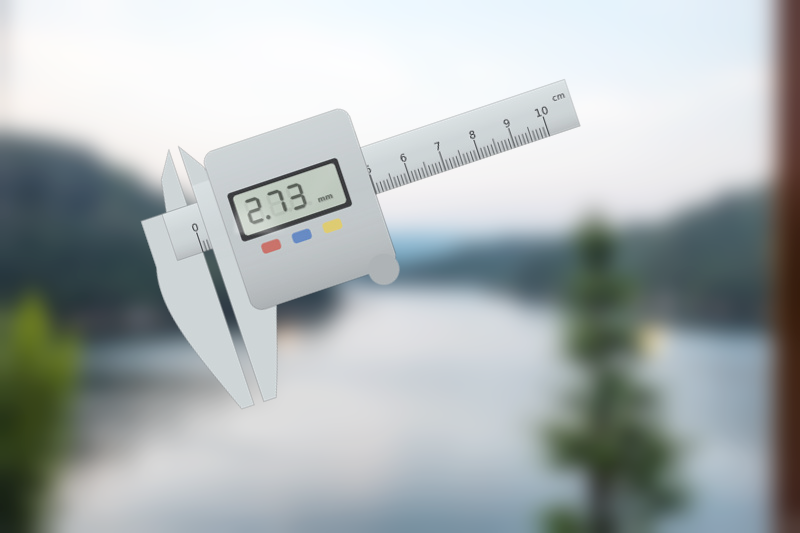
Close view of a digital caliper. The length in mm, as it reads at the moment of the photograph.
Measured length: 2.73 mm
